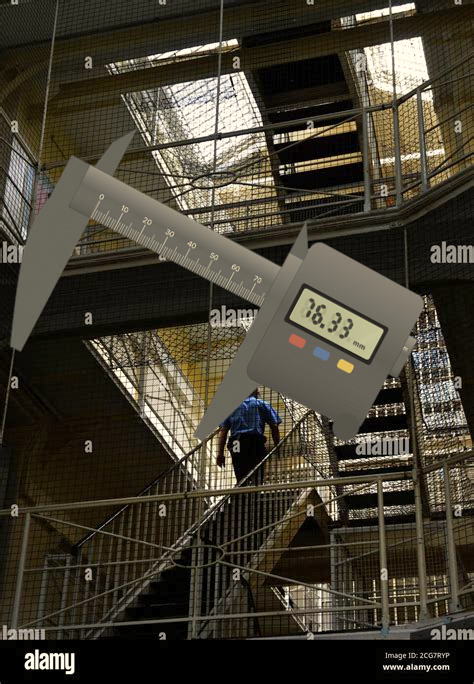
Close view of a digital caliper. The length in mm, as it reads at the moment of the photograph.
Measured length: 76.33 mm
